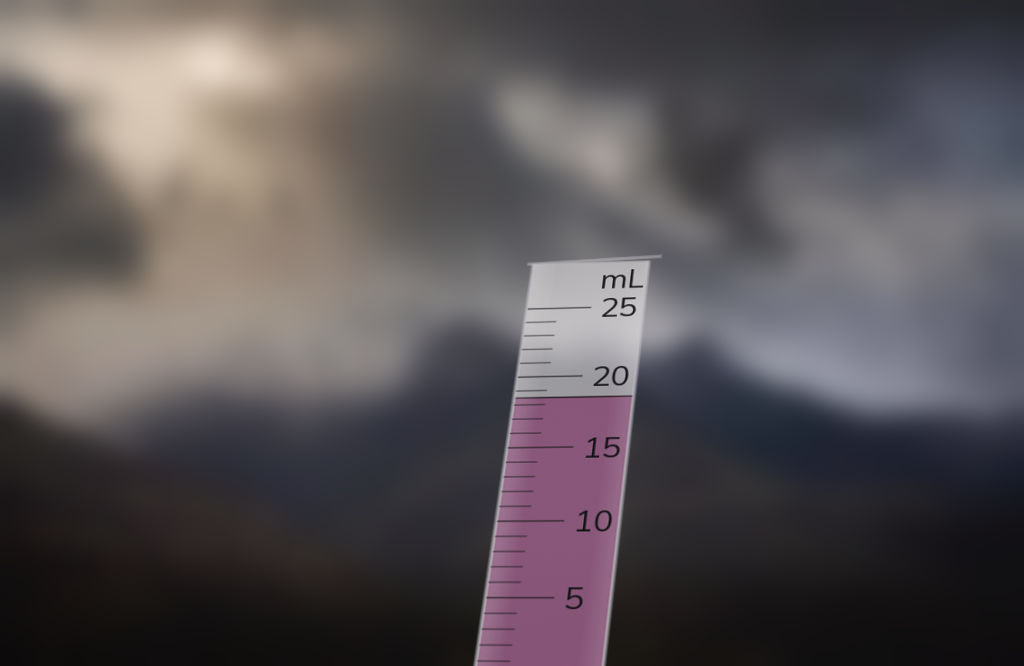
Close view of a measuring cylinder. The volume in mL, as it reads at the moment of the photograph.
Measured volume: 18.5 mL
